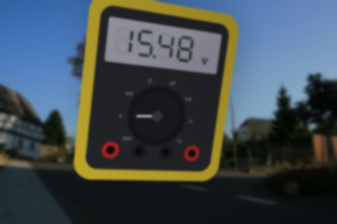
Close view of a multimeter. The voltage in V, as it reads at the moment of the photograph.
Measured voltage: 15.48 V
